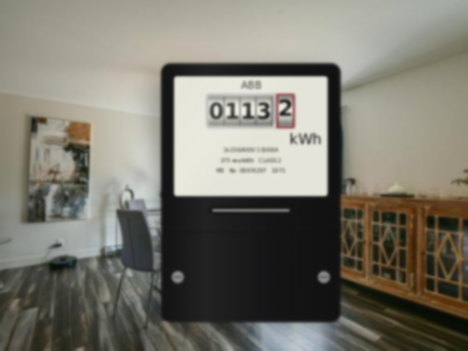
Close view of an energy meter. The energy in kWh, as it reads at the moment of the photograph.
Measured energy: 113.2 kWh
